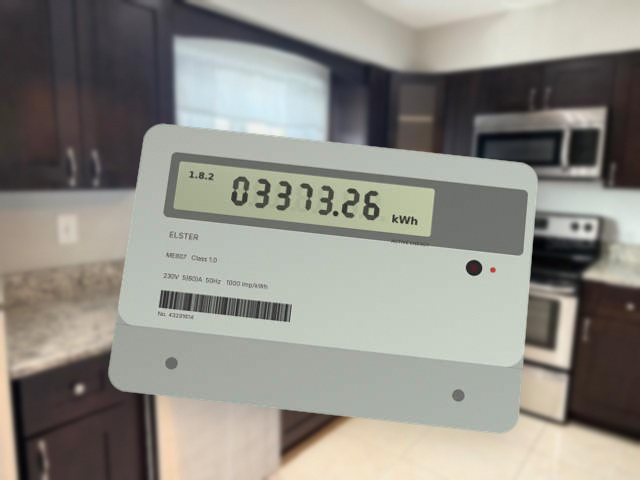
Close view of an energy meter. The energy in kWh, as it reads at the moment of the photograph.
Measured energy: 3373.26 kWh
